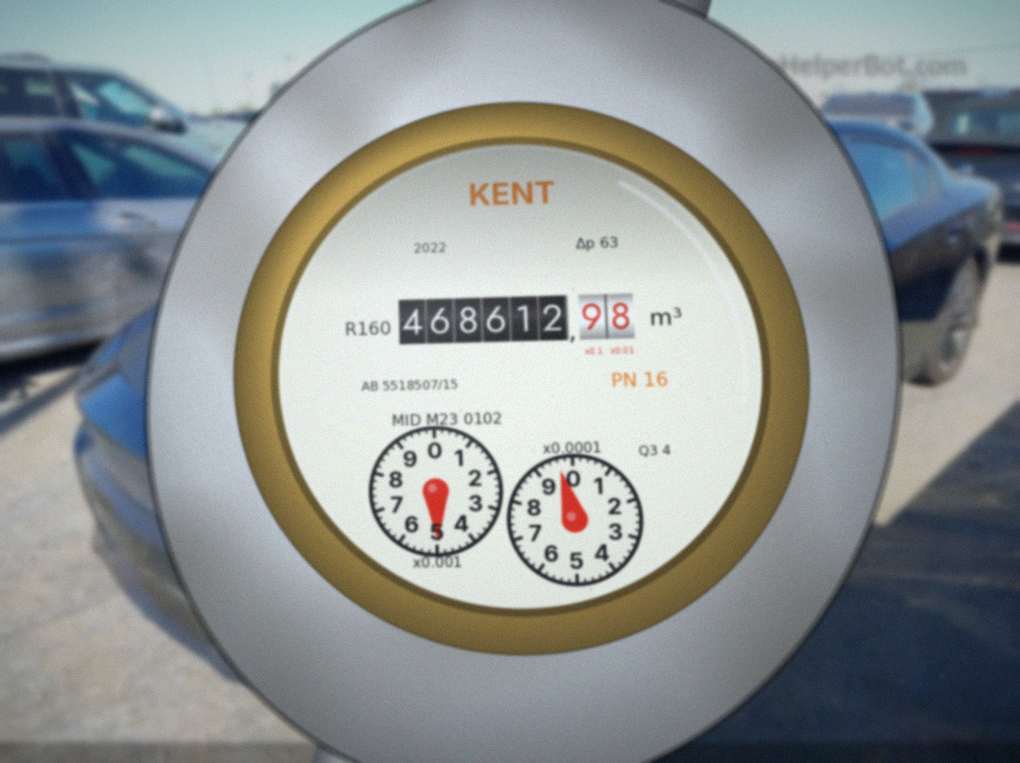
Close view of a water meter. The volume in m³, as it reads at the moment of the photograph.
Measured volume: 468612.9849 m³
